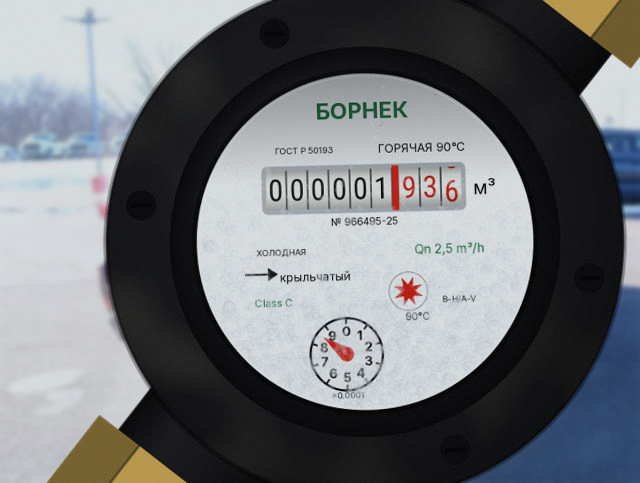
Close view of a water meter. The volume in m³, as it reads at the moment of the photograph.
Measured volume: 1.9358 m³
